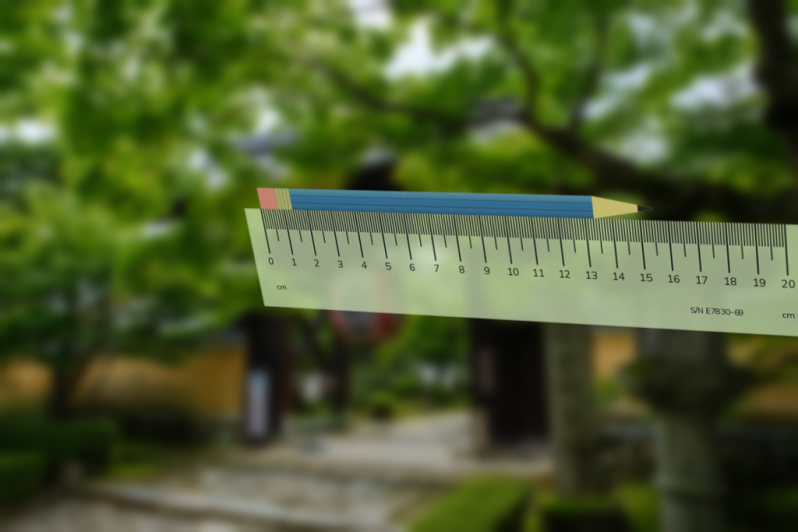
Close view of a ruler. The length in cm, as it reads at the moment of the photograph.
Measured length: 15.5 cm
